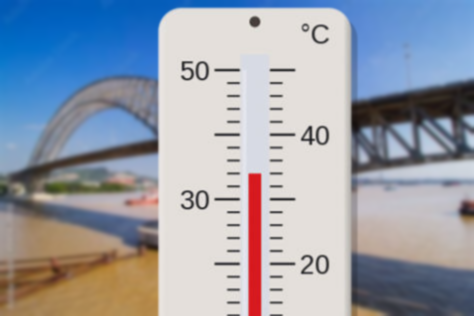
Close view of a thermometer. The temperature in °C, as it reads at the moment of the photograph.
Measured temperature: 34 °C
